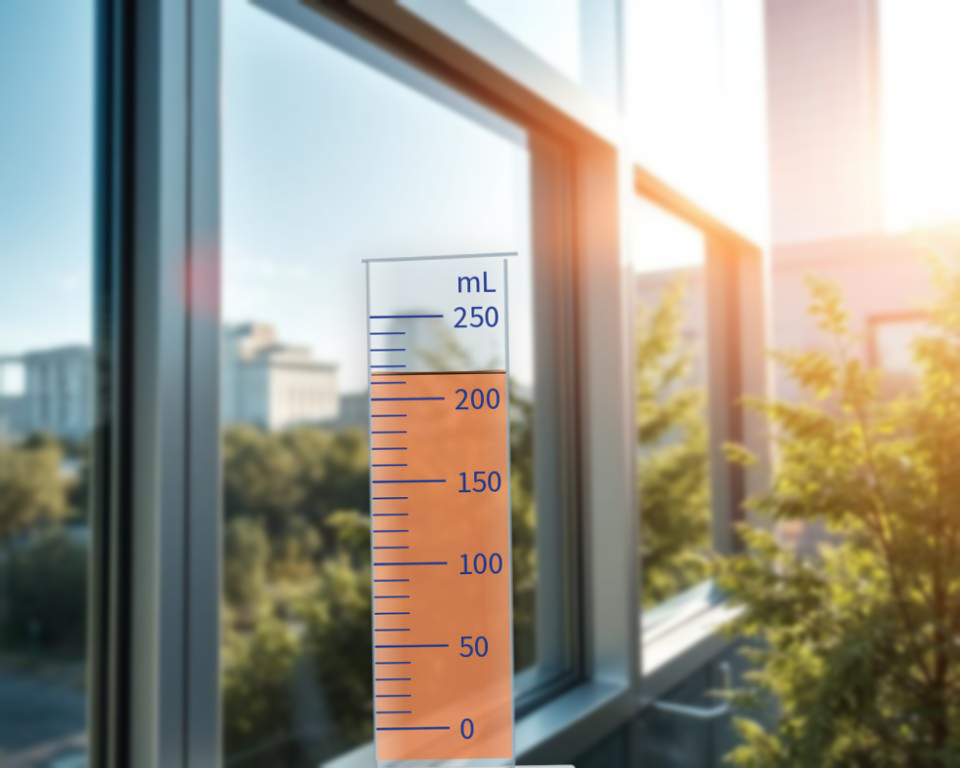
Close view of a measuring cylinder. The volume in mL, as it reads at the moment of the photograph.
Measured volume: 215 mL
